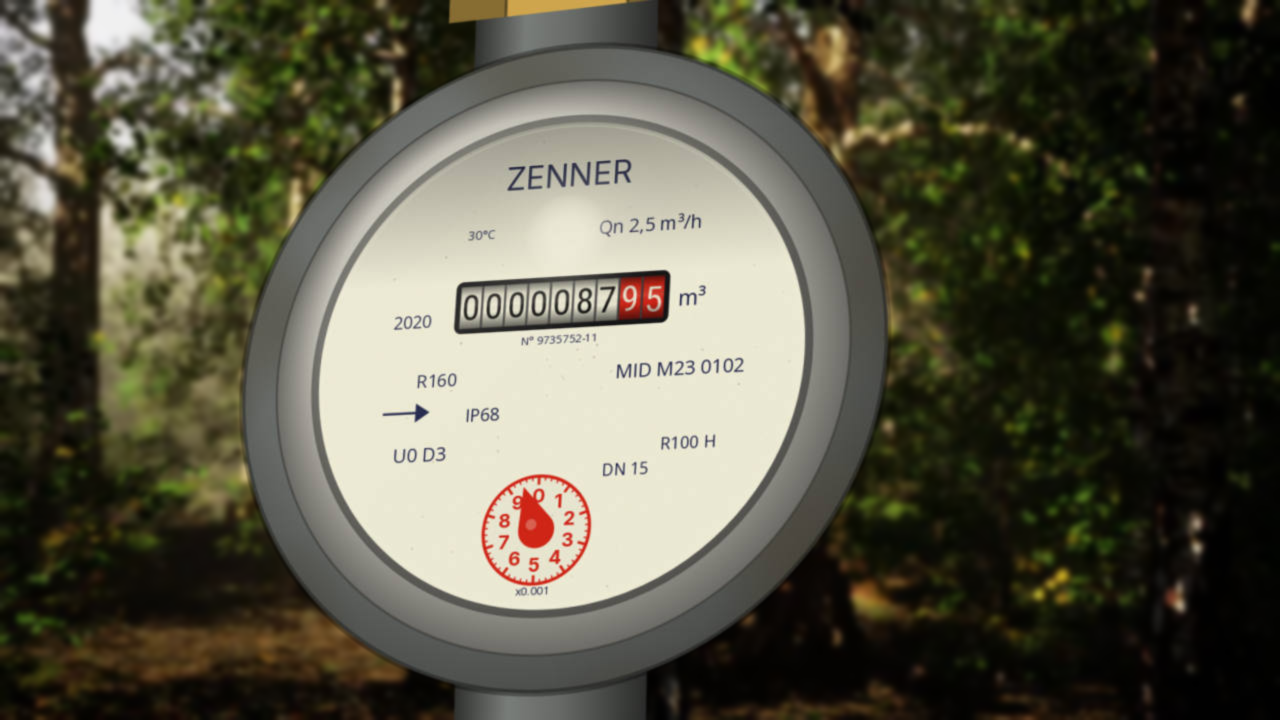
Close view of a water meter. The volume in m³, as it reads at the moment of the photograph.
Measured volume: 87.949 m³
